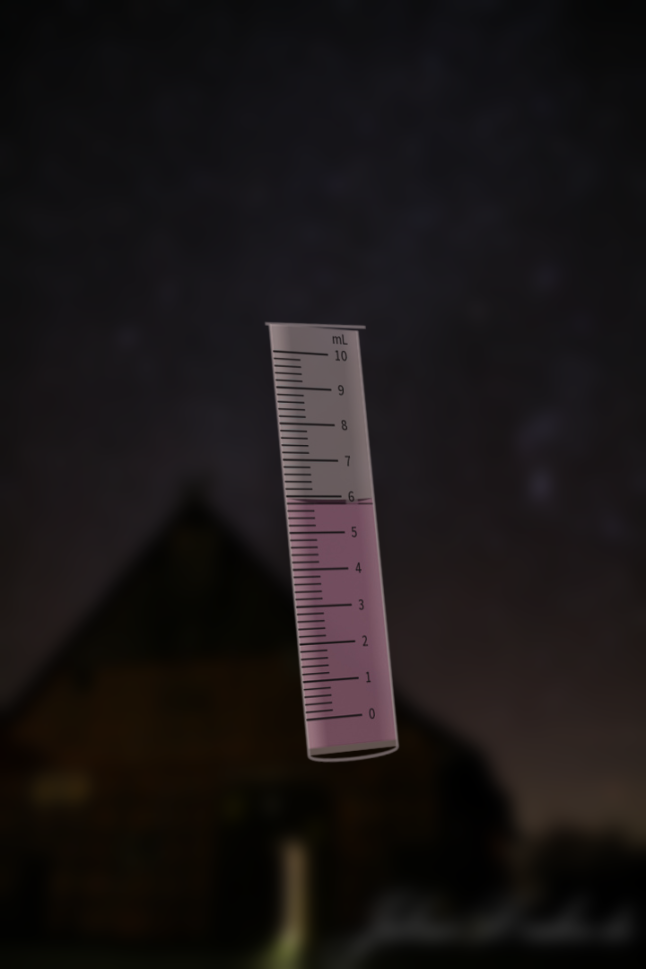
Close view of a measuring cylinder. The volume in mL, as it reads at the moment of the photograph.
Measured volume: 5.8 mL
